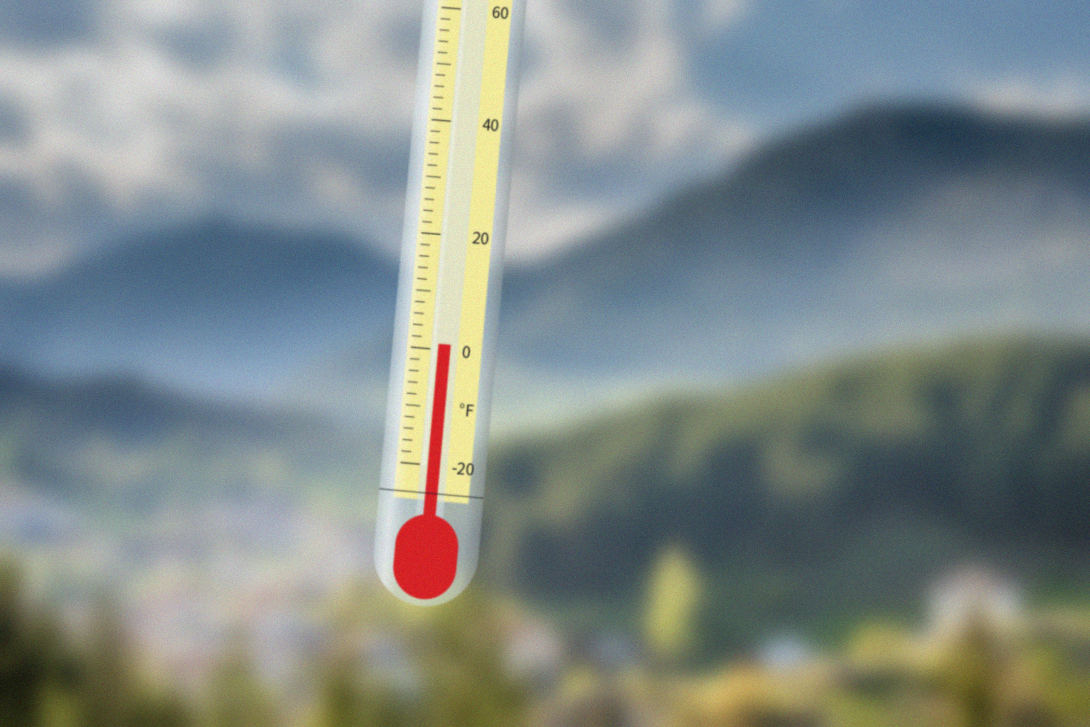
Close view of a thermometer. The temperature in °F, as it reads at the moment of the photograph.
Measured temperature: 1 °F
